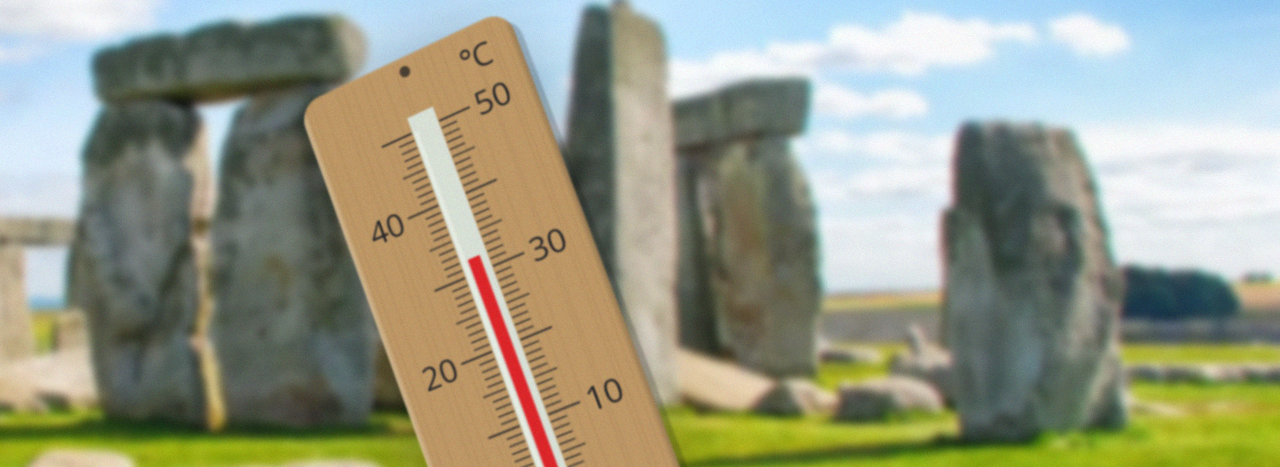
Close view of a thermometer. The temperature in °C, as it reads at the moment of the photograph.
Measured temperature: 32 °C
